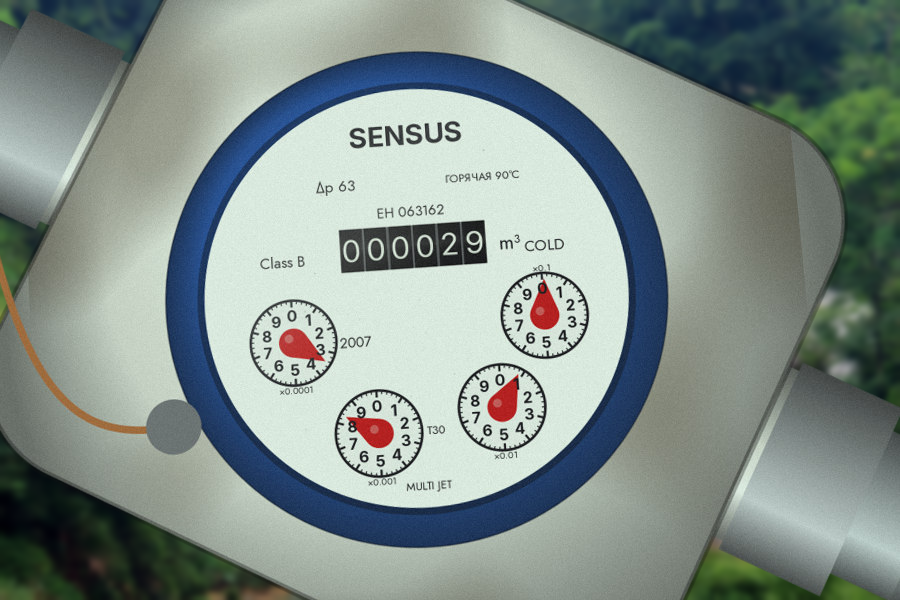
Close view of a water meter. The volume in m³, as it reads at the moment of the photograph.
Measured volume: 29.0083 m³
